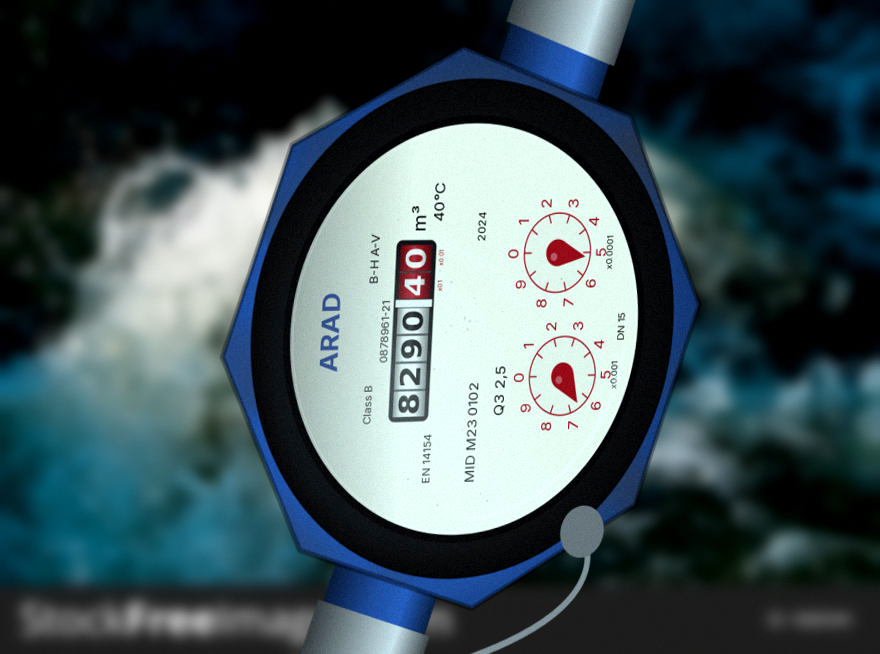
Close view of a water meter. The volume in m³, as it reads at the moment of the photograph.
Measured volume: 8290.4065 m³
